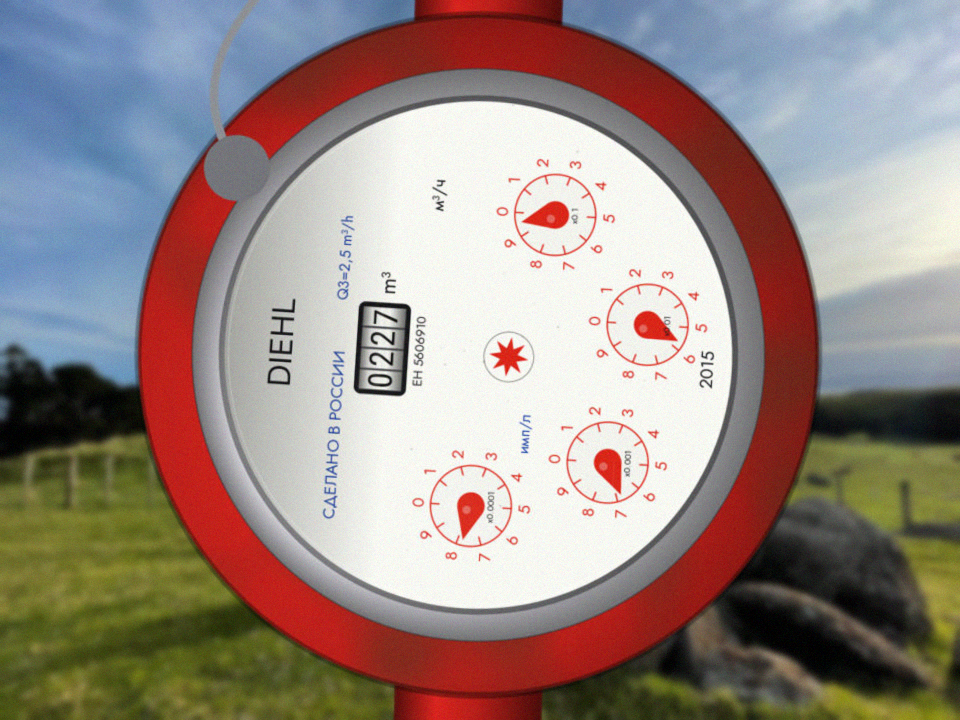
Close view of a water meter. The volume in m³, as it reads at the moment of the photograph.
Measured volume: 226.9567 m³
